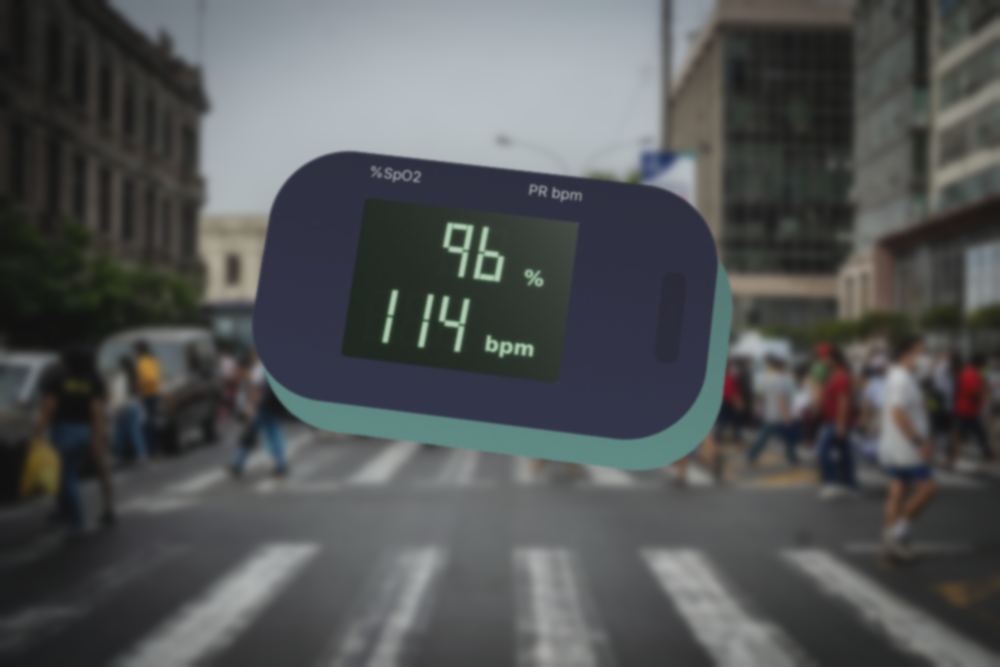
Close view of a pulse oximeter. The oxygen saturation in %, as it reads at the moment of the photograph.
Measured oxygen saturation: 96 %
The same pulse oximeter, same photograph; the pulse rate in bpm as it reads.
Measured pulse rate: 114 bpm
